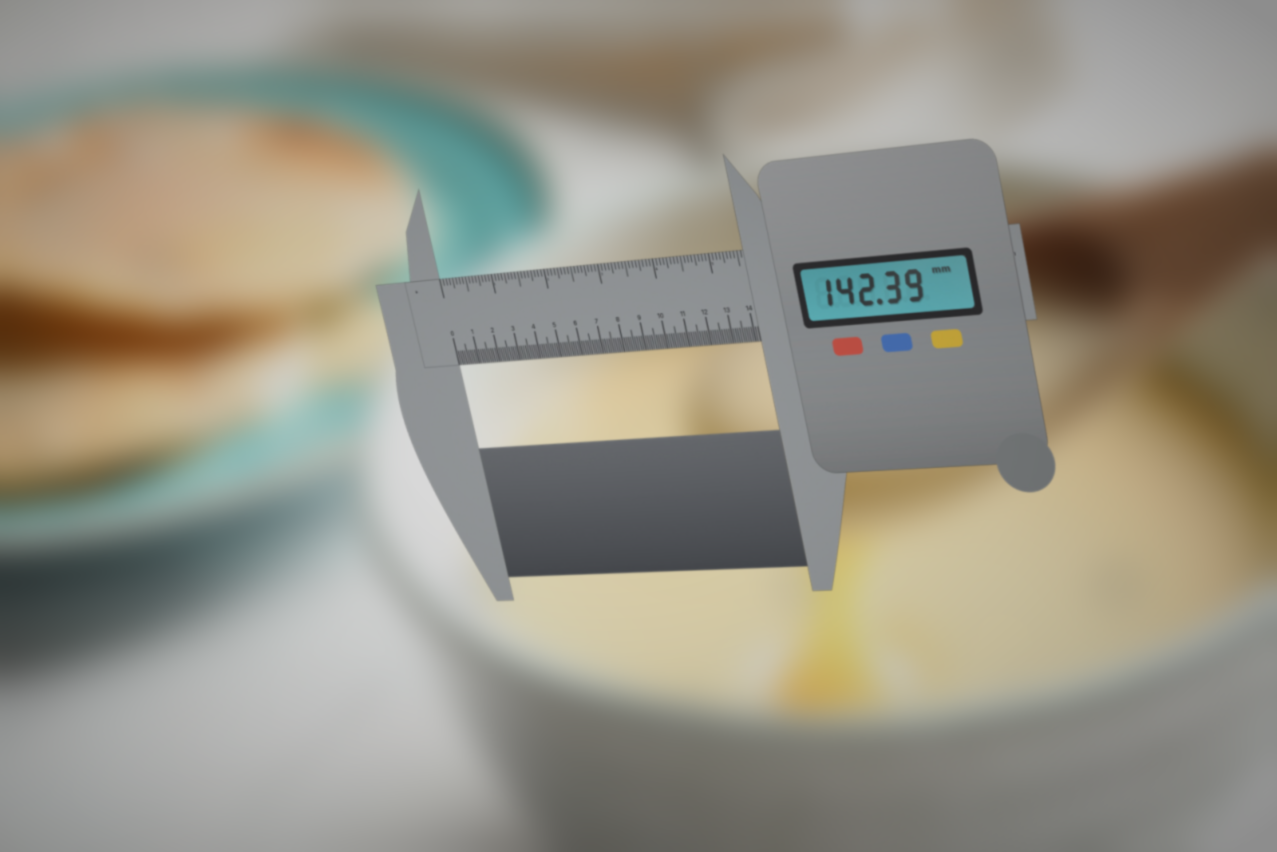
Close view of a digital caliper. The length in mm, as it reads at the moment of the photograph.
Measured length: 142.39 mm
